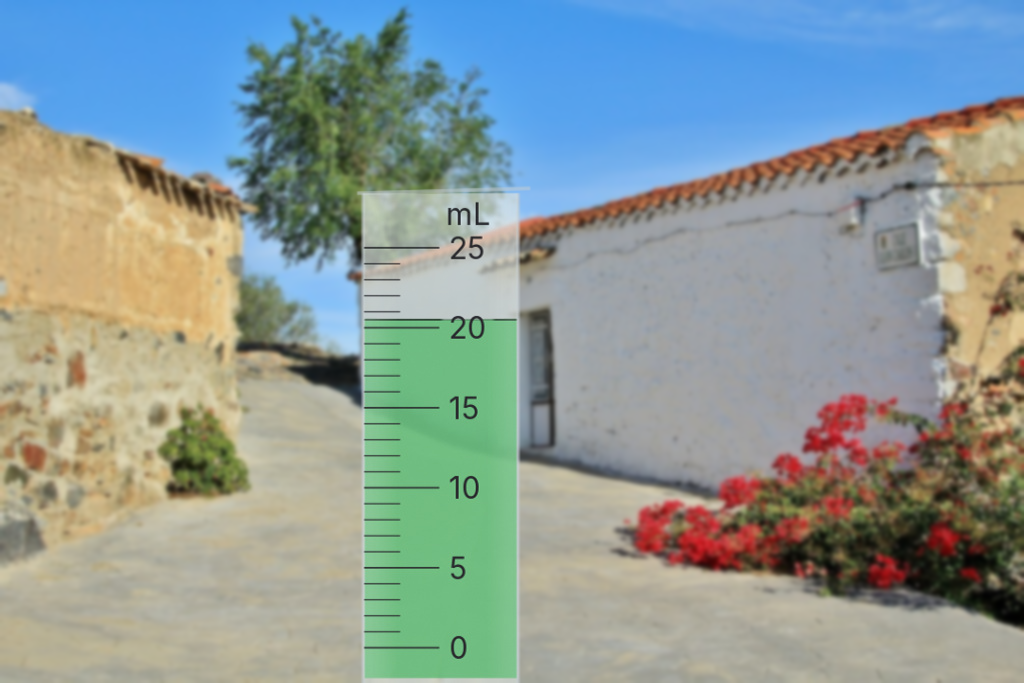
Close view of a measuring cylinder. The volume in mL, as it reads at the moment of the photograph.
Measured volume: 20.5 mL
